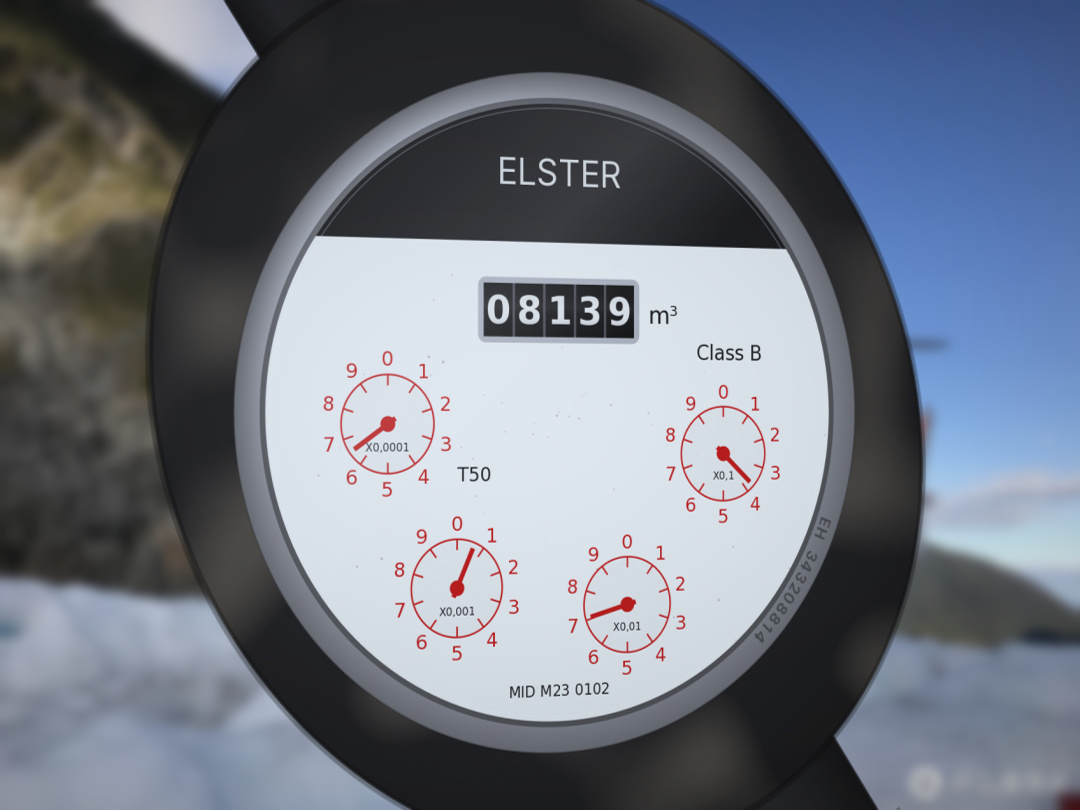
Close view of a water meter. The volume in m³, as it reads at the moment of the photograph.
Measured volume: 8139.3706 m³
